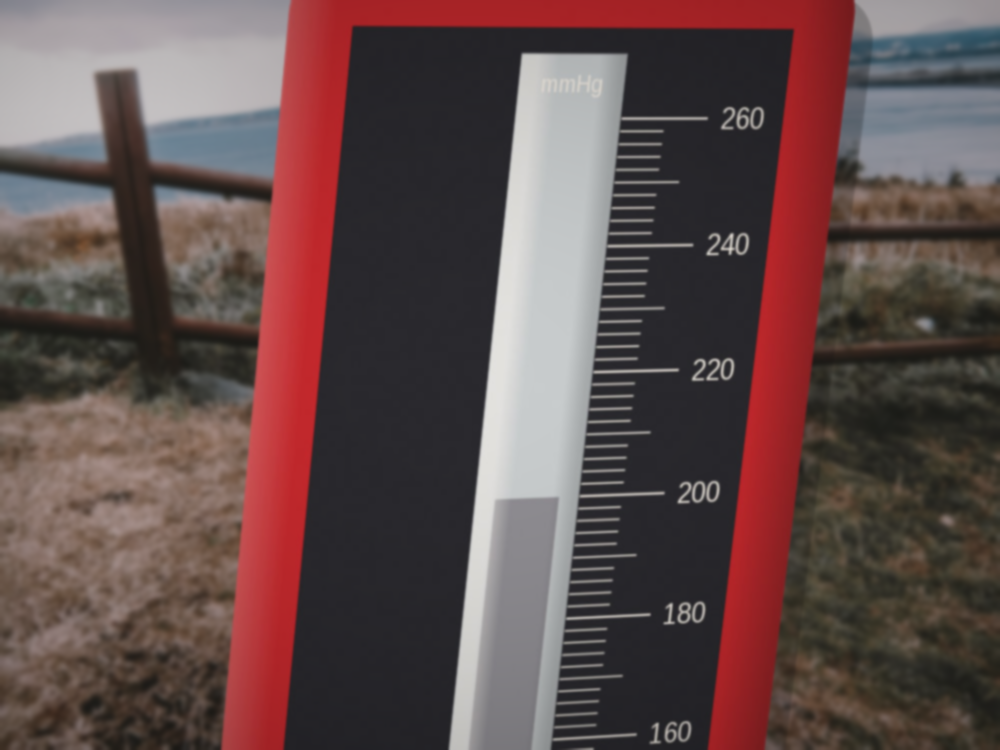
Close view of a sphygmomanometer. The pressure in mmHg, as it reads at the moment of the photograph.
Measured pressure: 200 mmHg
